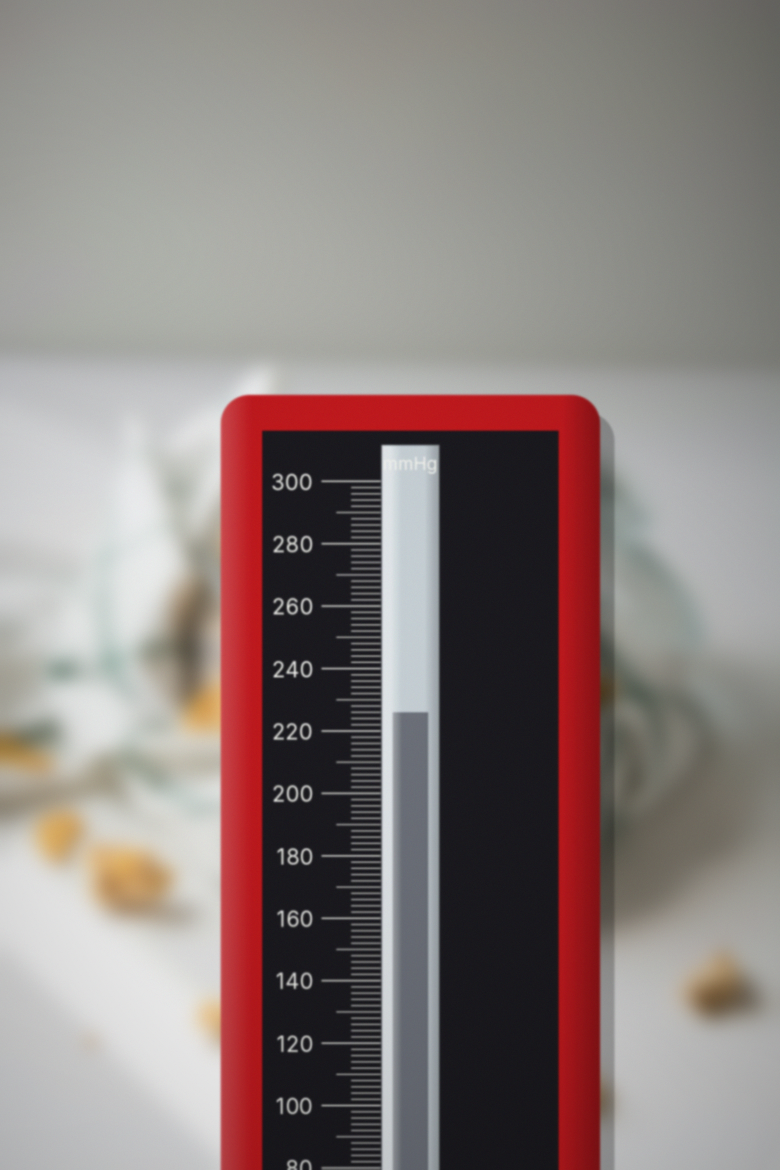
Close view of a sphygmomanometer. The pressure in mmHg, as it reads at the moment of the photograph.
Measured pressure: 226 mmHg
